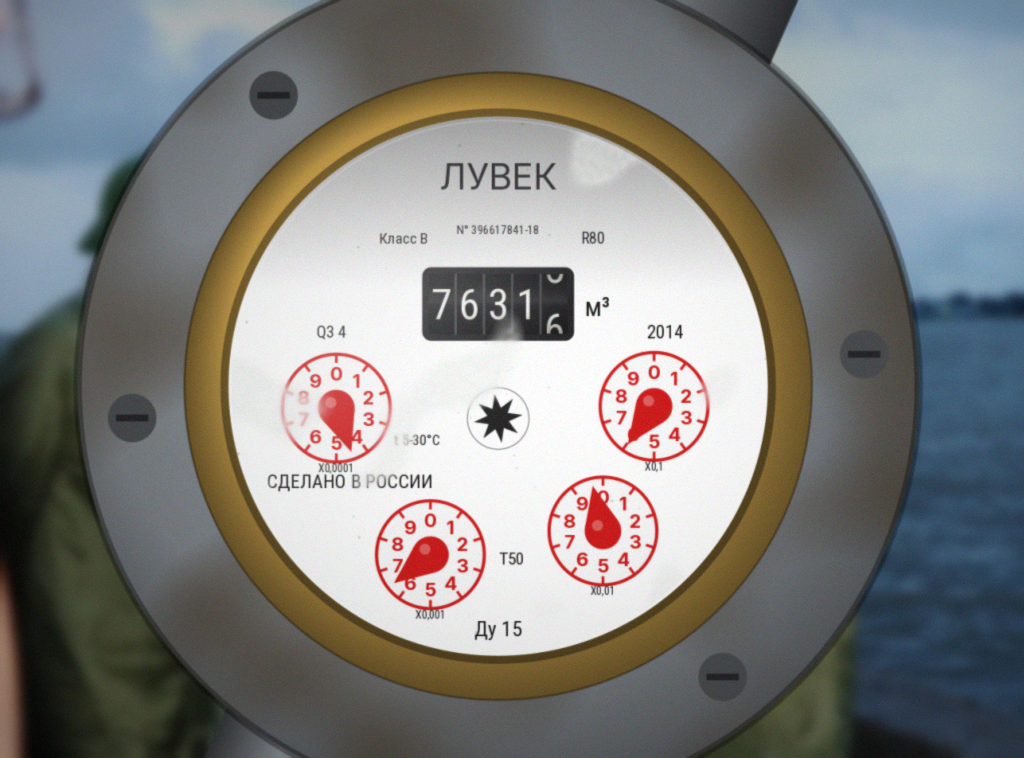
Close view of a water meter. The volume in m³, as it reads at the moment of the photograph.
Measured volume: 76315.5964 m³
